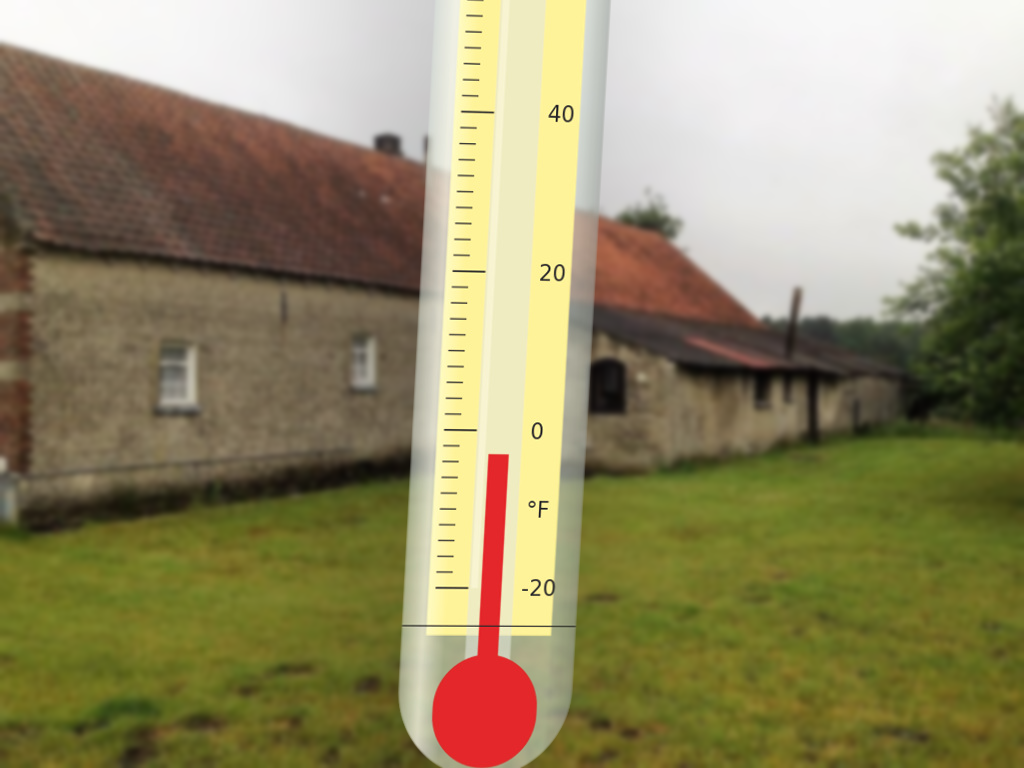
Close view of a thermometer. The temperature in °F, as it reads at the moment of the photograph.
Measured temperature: -3 °F
